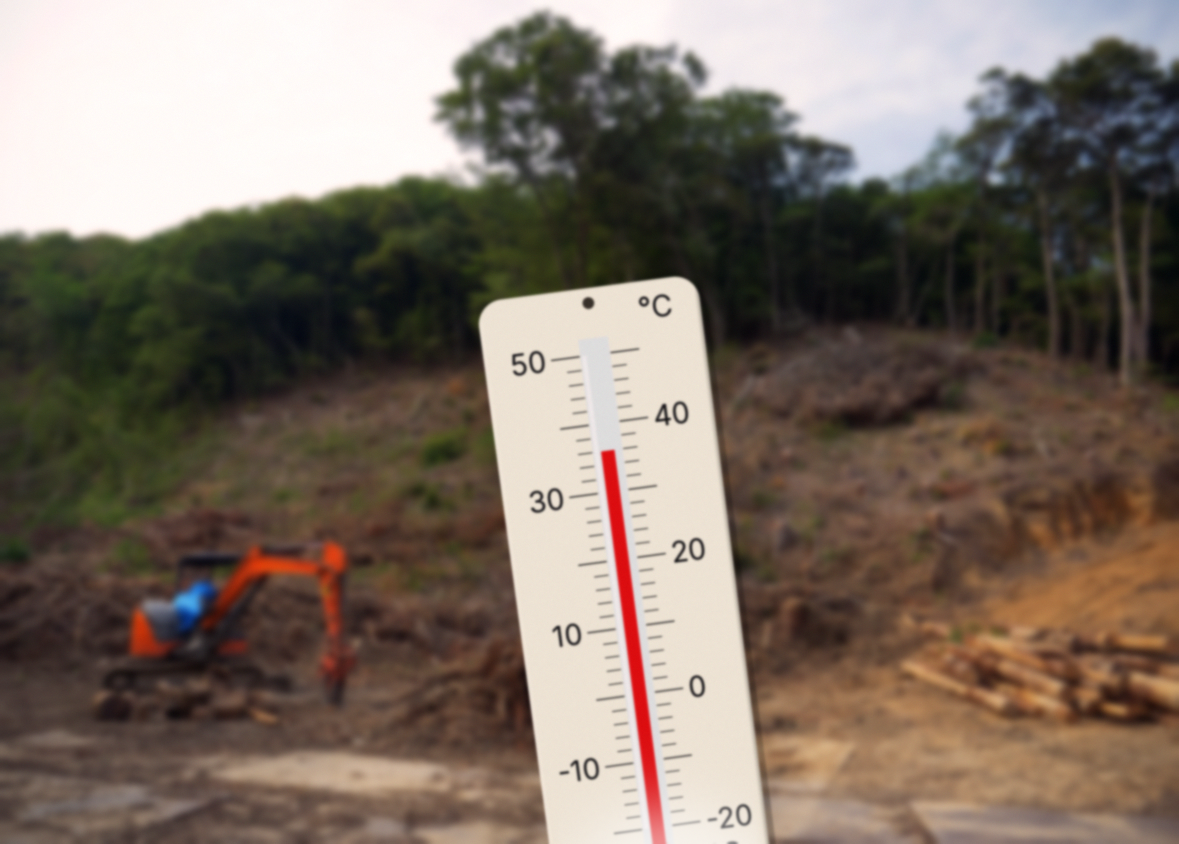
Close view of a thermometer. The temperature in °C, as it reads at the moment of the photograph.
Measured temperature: 36 °C
